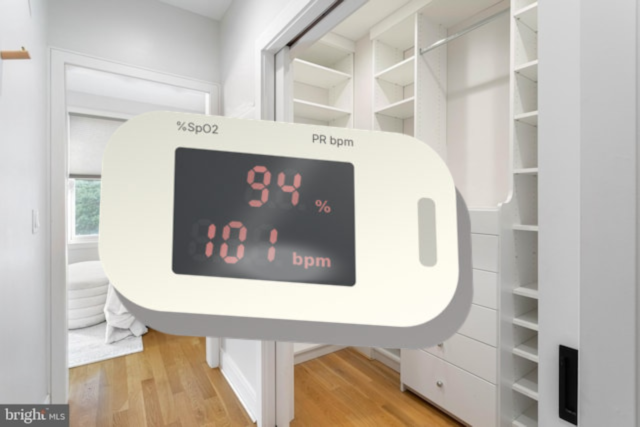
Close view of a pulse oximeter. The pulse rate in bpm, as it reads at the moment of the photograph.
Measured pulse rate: 101 bpm
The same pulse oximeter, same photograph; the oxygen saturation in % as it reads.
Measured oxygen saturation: 94 %
